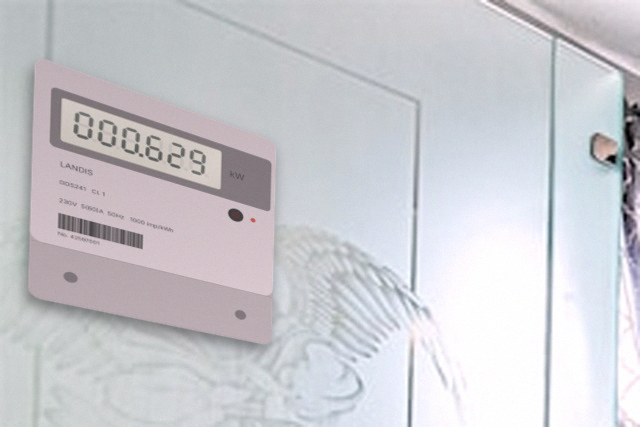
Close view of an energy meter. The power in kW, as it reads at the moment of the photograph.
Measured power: 0.629 kW
